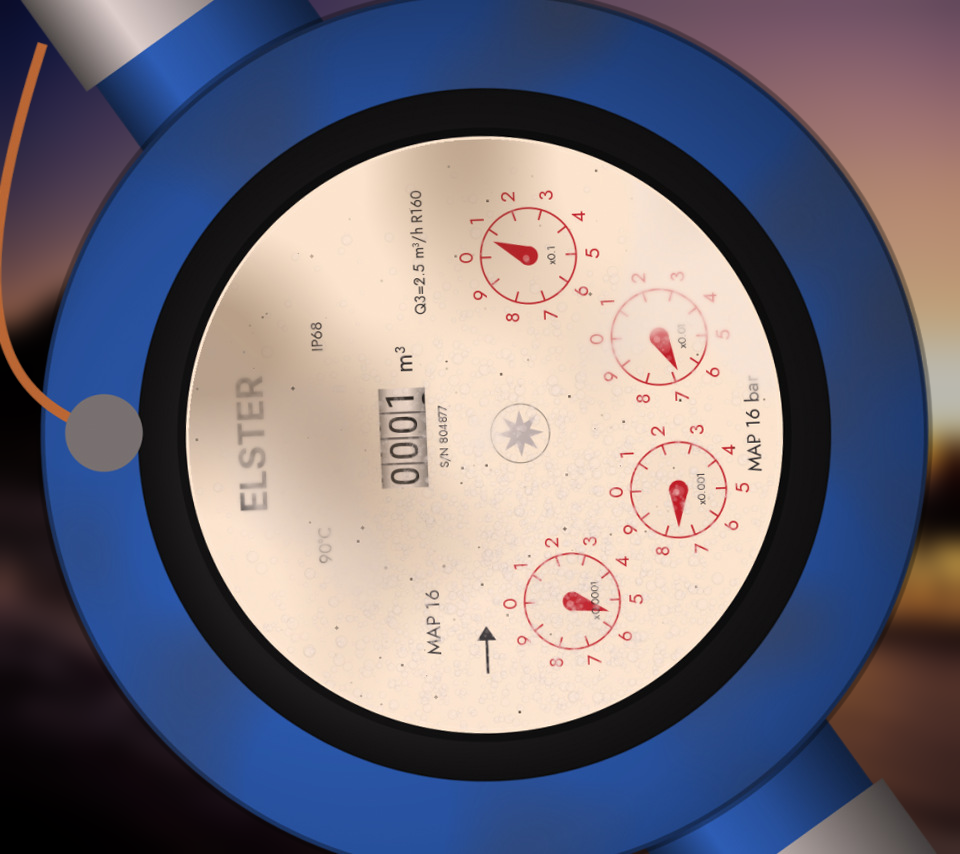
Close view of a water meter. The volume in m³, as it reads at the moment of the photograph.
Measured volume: 1.0675 m³
